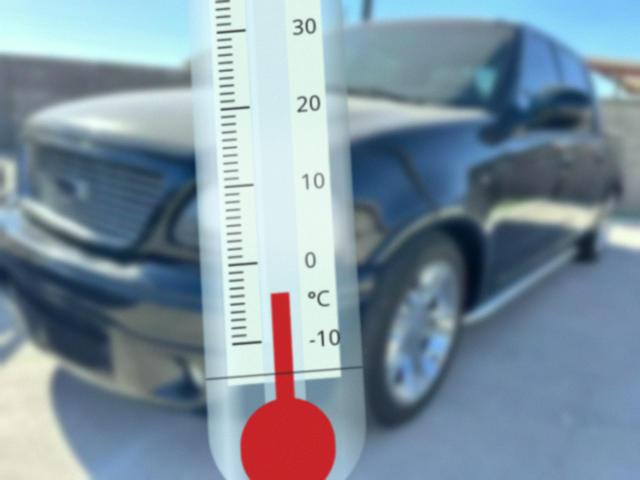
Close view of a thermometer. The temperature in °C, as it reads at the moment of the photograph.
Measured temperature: -4 °C
